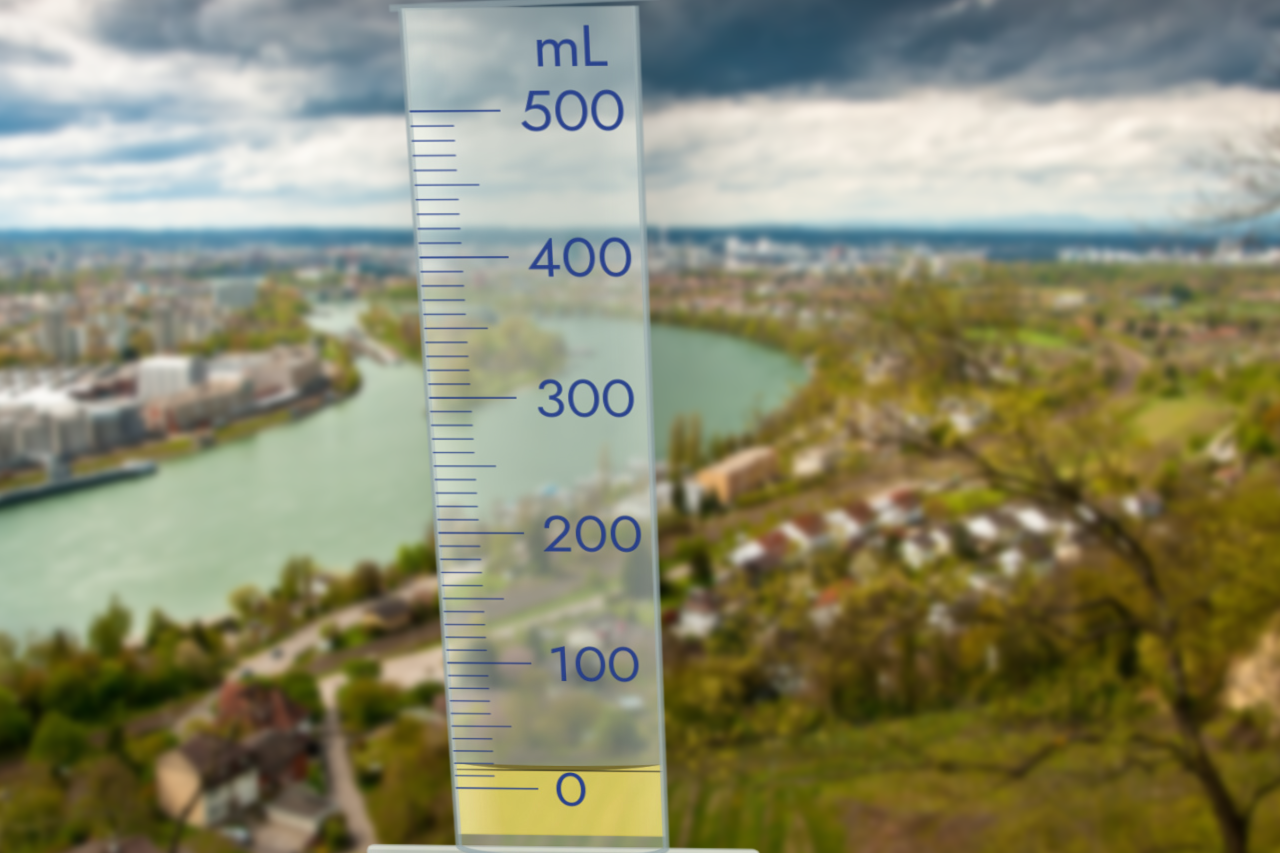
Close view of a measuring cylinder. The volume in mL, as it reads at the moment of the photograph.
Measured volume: 15 mL
